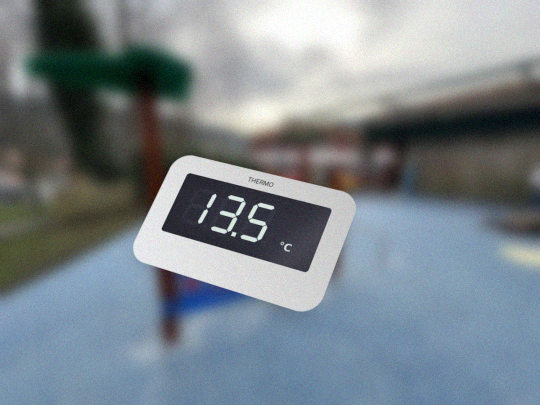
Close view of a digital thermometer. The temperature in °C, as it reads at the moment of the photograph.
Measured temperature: 13.5 °C
